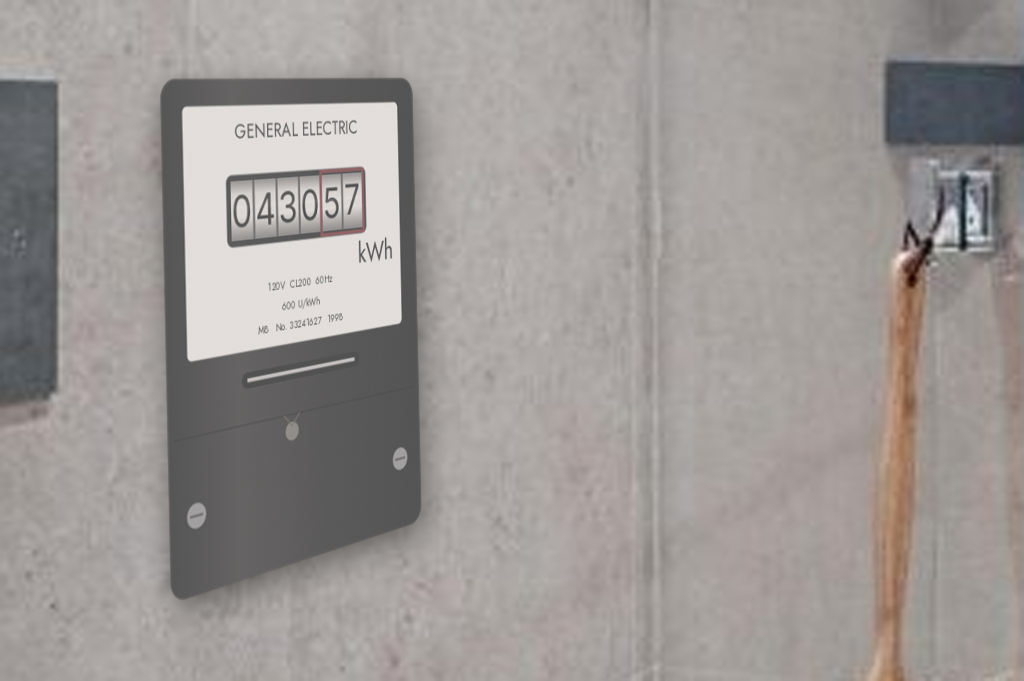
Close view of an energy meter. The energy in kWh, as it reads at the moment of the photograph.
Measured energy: 430.57 kWh
